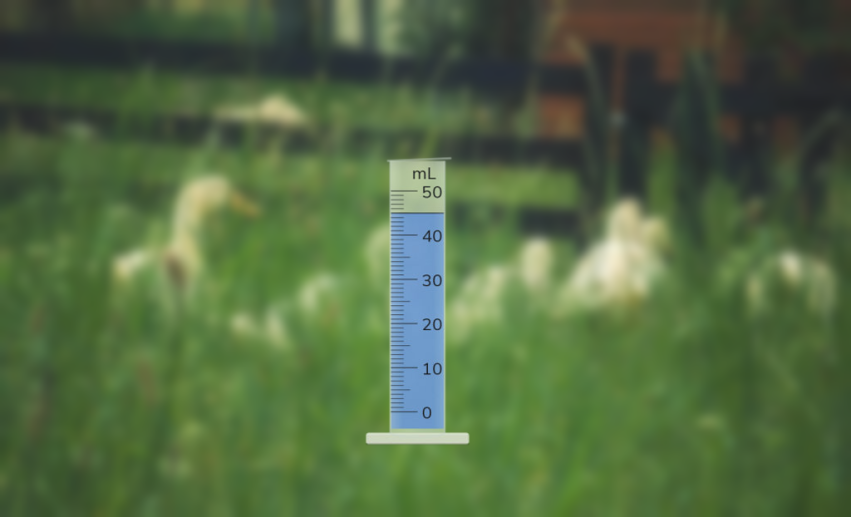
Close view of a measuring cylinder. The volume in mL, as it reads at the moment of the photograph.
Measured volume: 45 mL
